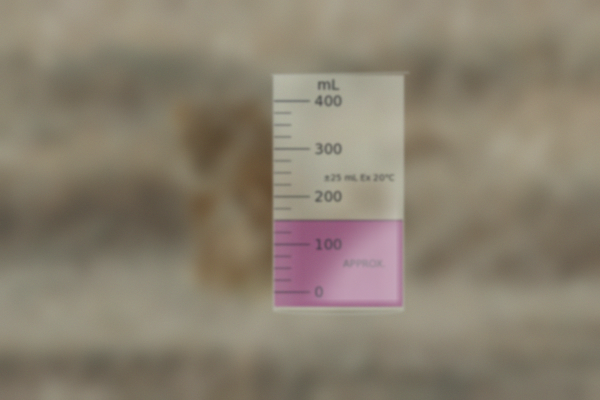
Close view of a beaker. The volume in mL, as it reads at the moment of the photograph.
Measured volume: 150 mL
